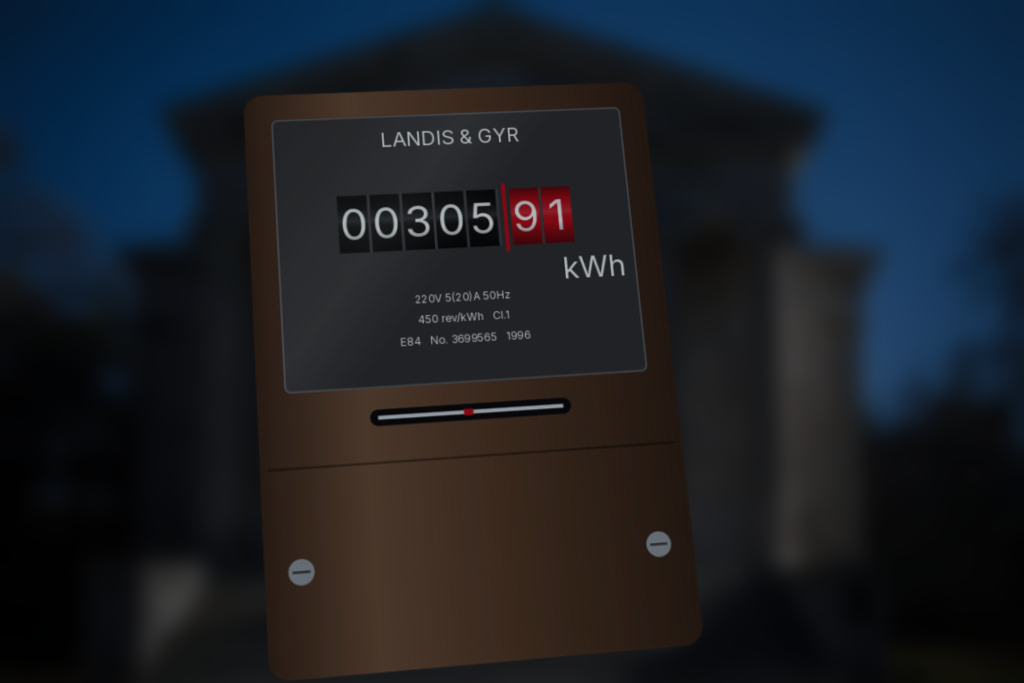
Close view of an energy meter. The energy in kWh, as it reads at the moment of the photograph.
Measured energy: 305.91 kWh
